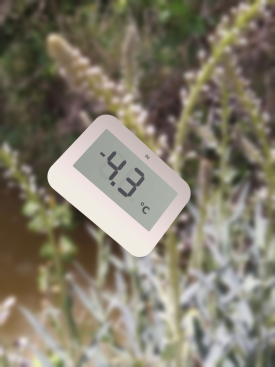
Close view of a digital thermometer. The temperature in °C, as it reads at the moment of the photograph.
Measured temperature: -4.3 °C
